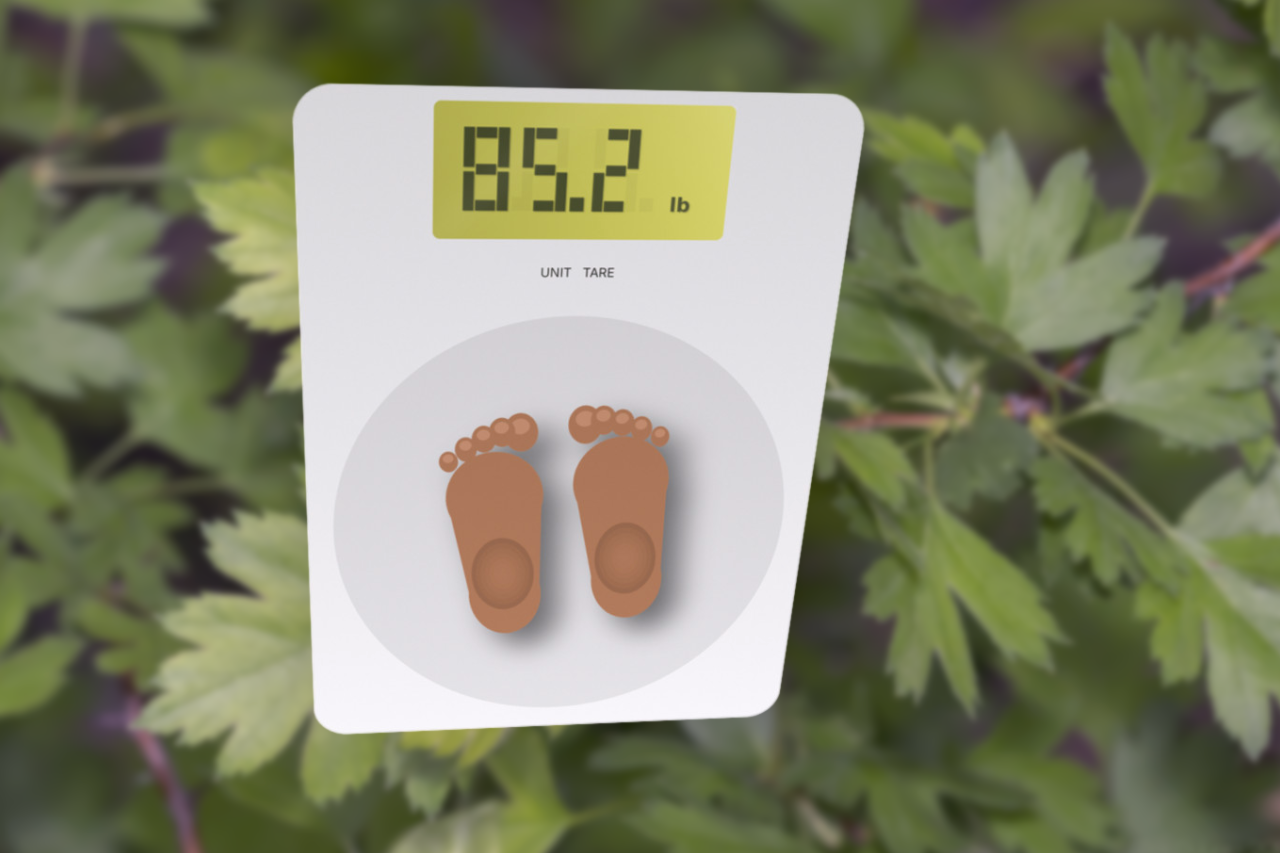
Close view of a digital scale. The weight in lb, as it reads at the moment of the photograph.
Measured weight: 85.2 lb
